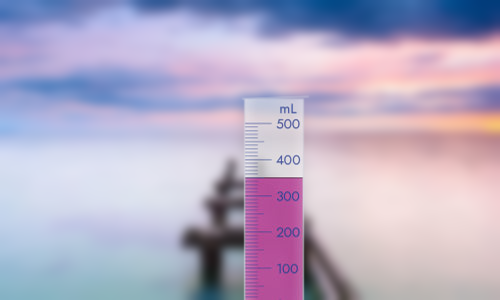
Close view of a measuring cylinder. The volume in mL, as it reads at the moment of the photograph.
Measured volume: 350 mL
